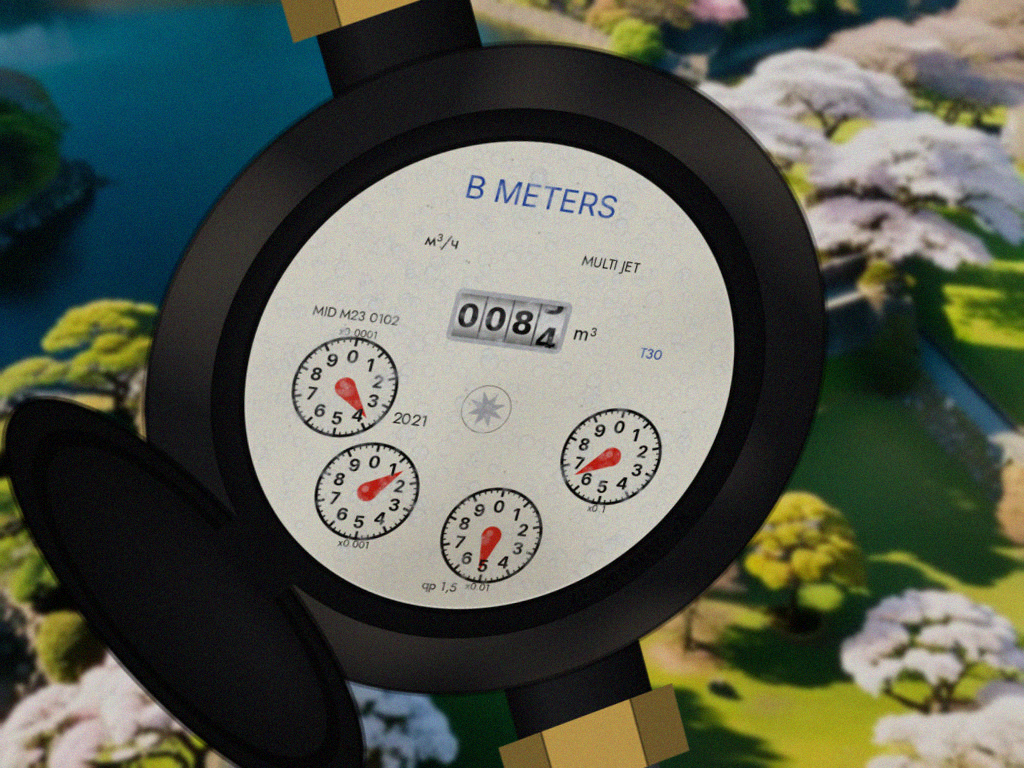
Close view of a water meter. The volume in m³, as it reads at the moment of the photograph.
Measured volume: 83.6513 m³
